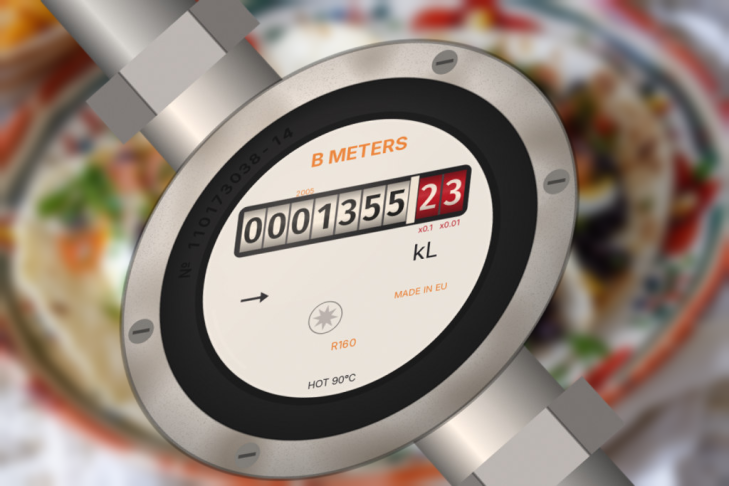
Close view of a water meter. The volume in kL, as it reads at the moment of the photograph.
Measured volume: 1355.23 kL
